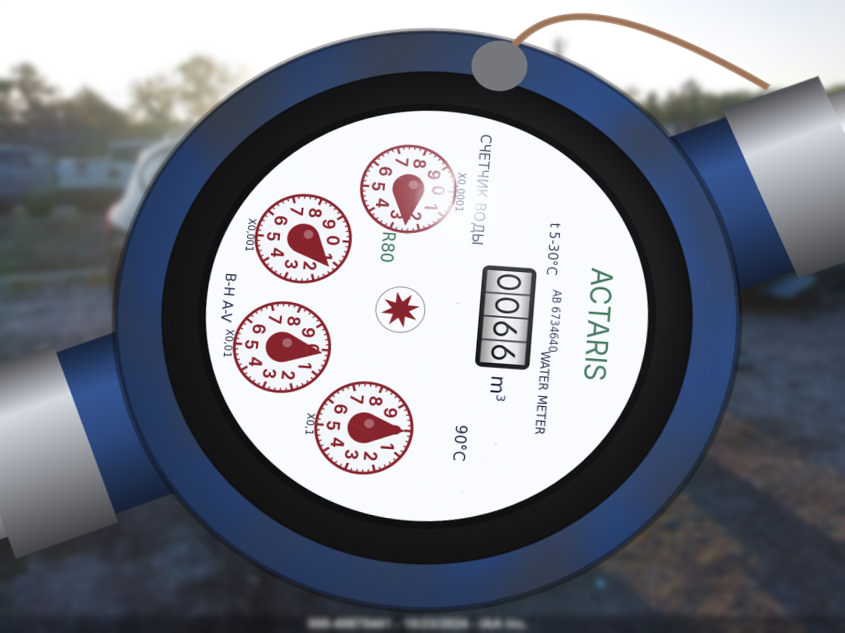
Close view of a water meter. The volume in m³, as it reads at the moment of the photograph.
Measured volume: 66.0012 m³
